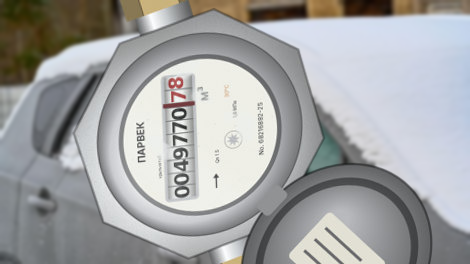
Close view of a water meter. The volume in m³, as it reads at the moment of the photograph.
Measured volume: 49770.78 m³
